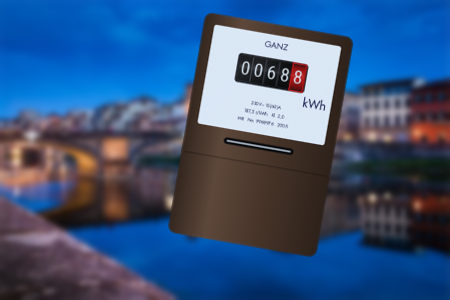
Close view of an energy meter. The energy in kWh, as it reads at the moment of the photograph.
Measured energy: 68.8 kWh
